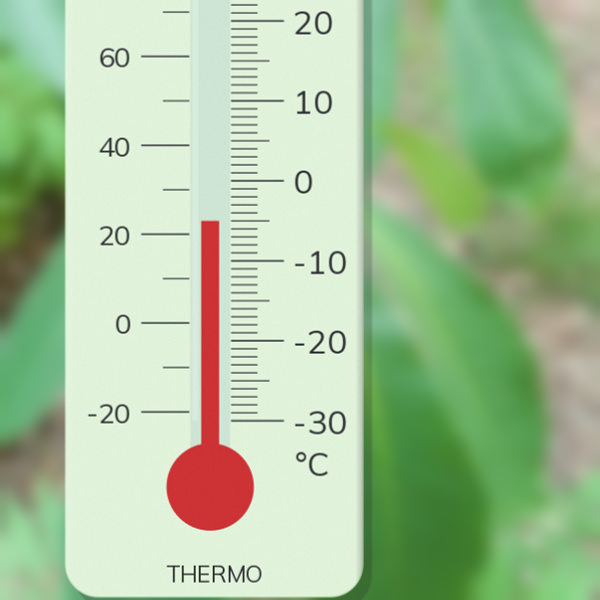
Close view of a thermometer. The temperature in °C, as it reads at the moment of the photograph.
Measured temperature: -5 °C
